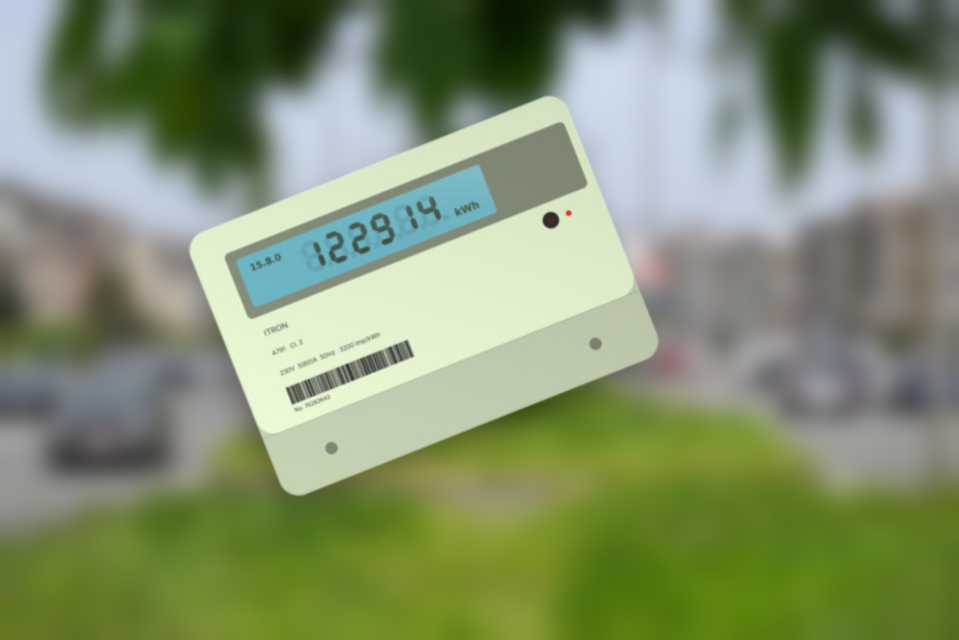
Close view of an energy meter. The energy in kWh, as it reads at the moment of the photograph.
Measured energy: 122914 kWh
